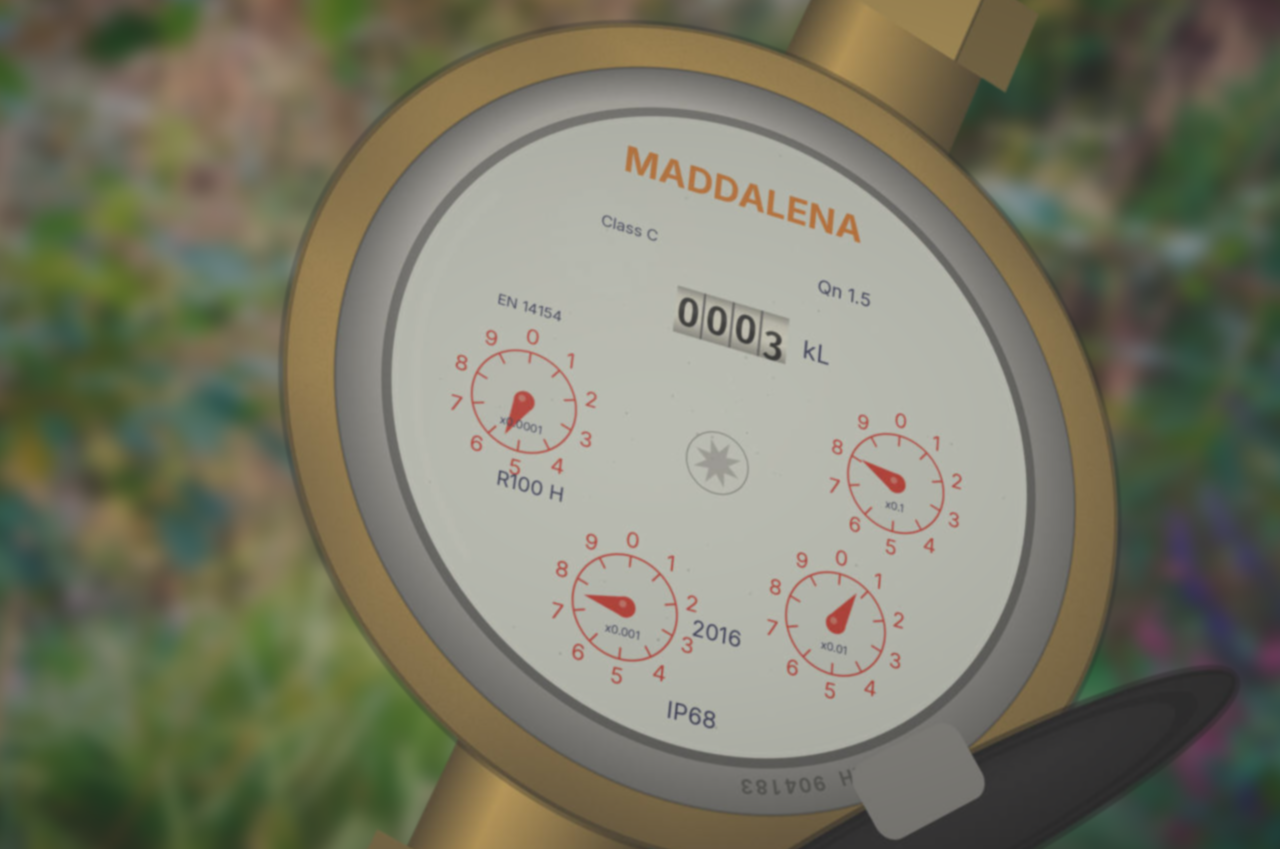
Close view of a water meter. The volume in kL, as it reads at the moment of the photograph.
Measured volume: 2.8075 kL
